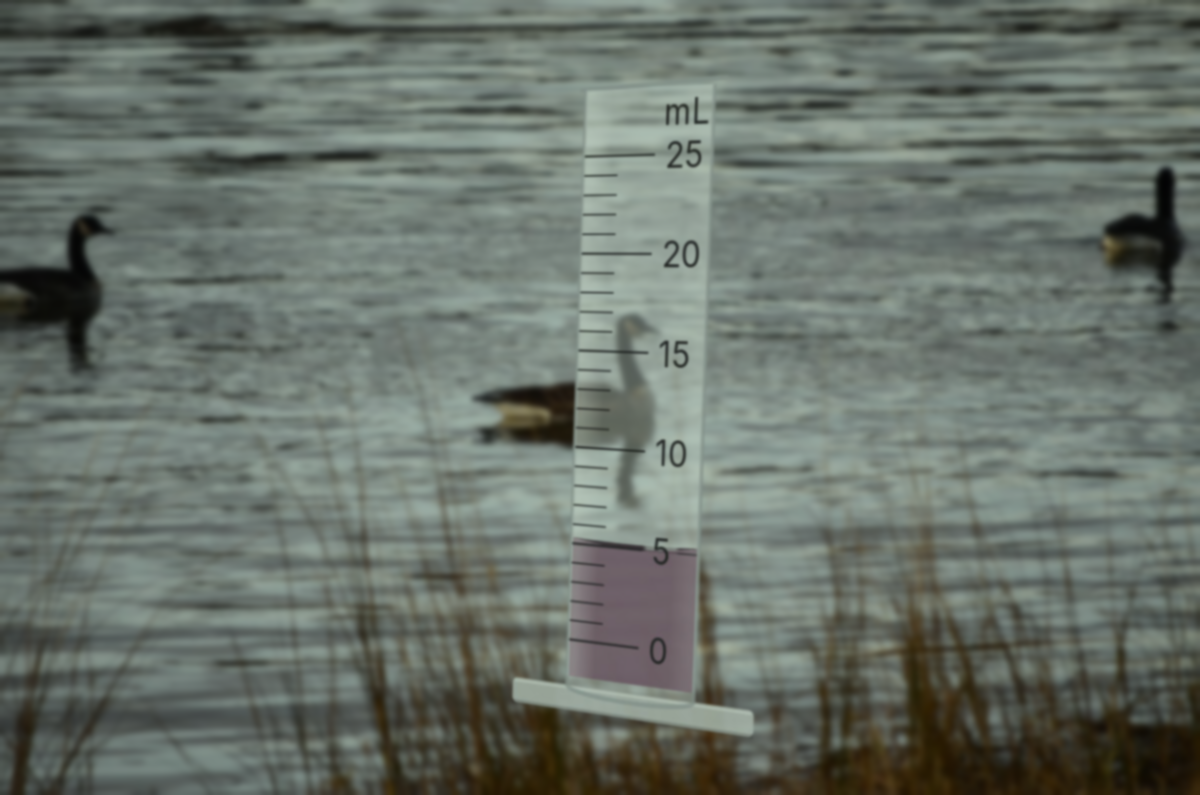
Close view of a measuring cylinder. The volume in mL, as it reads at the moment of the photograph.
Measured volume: 5 mL
